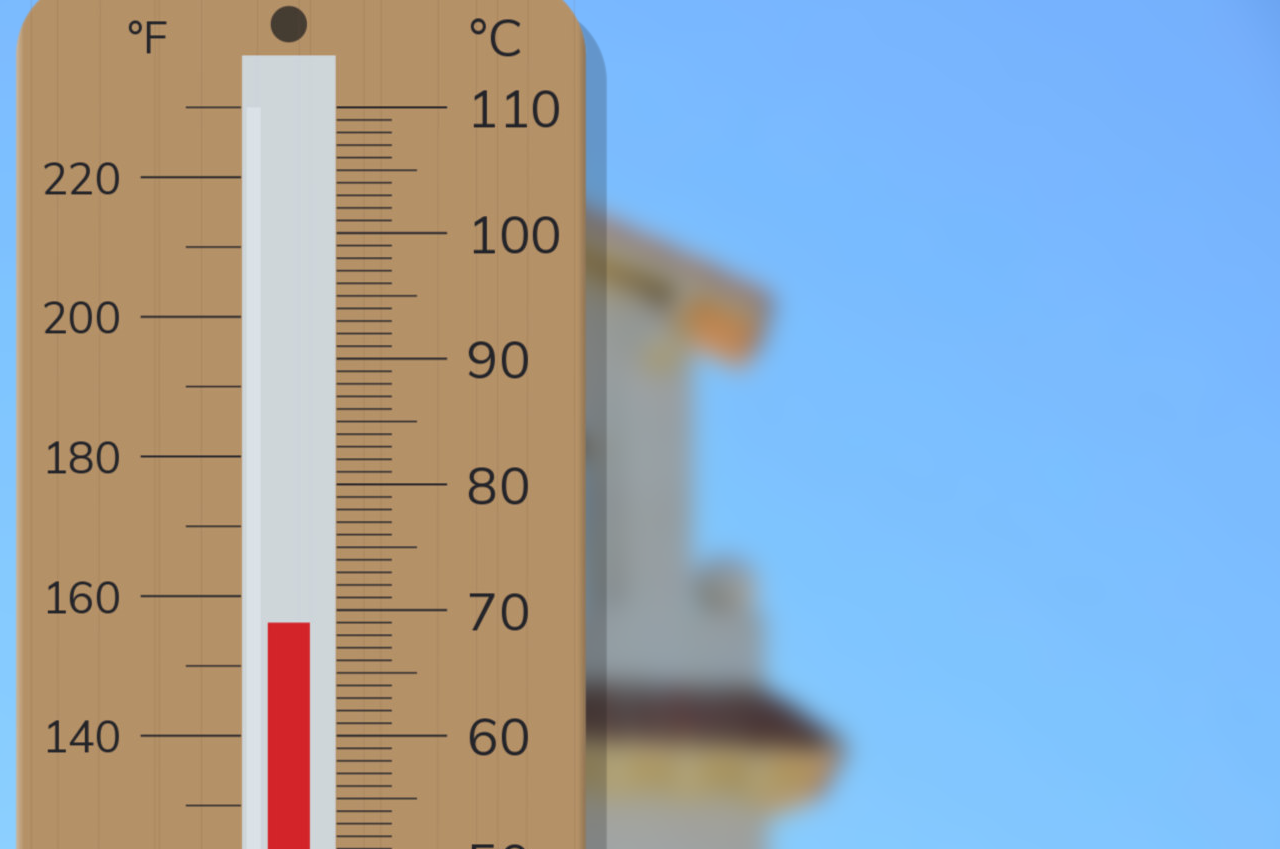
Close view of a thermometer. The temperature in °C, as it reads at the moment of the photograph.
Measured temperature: 69 °C
